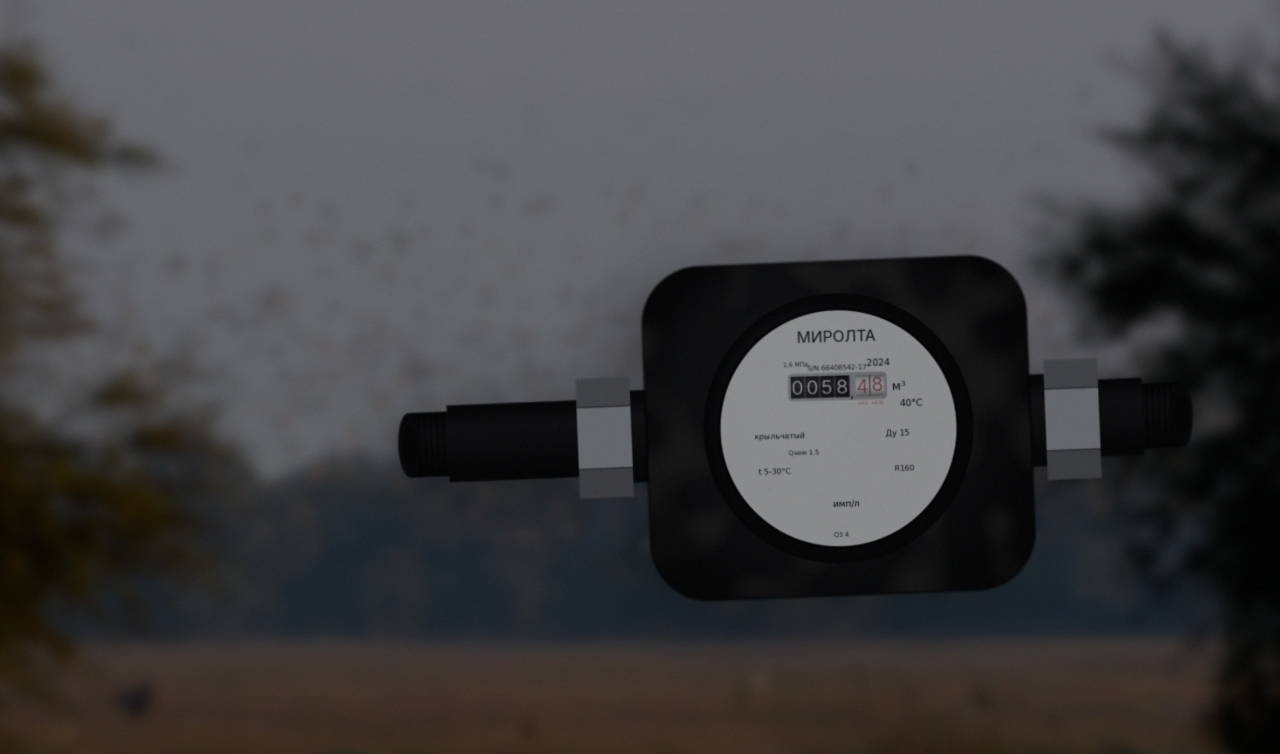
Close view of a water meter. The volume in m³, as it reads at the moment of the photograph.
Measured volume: 58.48 m³
